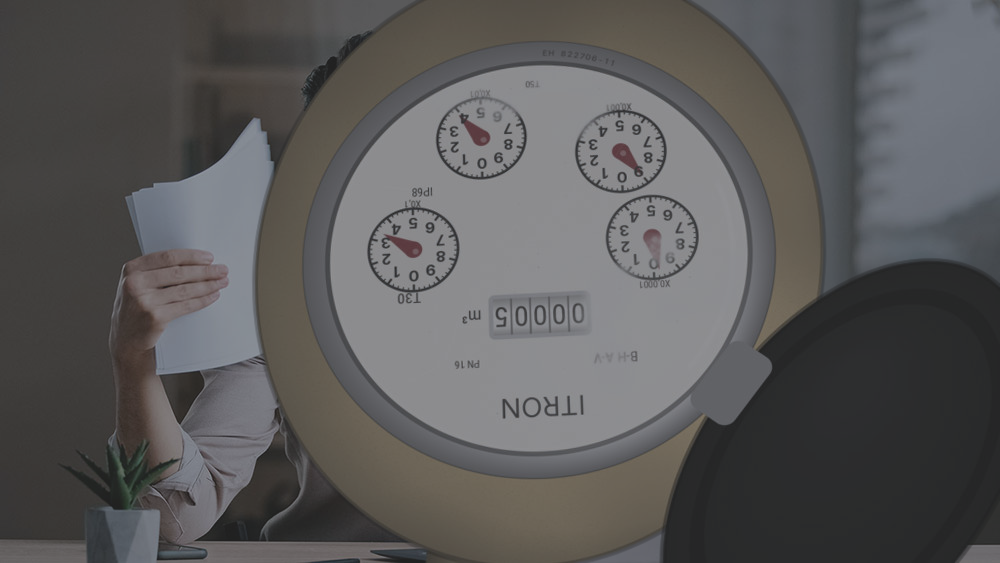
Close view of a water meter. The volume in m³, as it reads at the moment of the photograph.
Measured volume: 5.3389 m³
